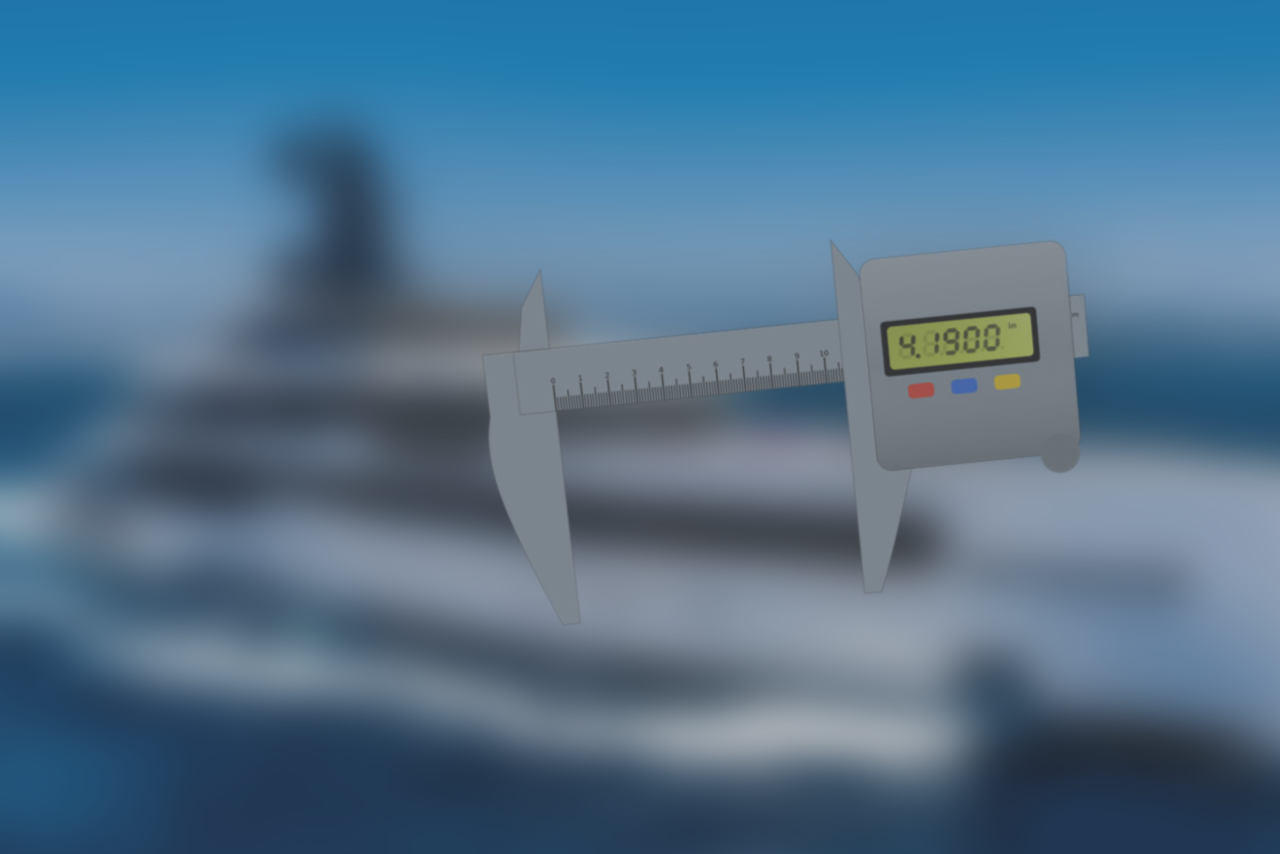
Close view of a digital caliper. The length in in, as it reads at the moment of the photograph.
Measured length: 4.1900 in
